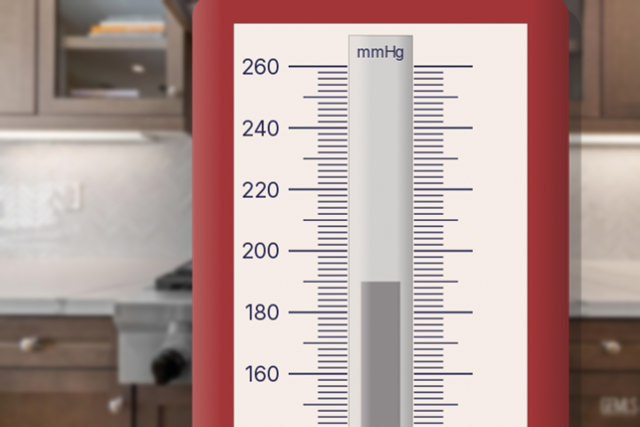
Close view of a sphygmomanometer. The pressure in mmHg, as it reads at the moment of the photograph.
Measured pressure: 190 mmHg
